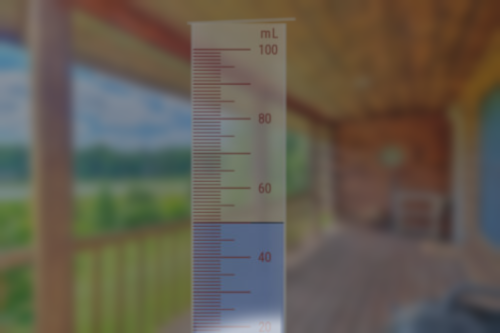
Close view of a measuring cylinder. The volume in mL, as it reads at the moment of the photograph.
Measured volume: 50 mL
